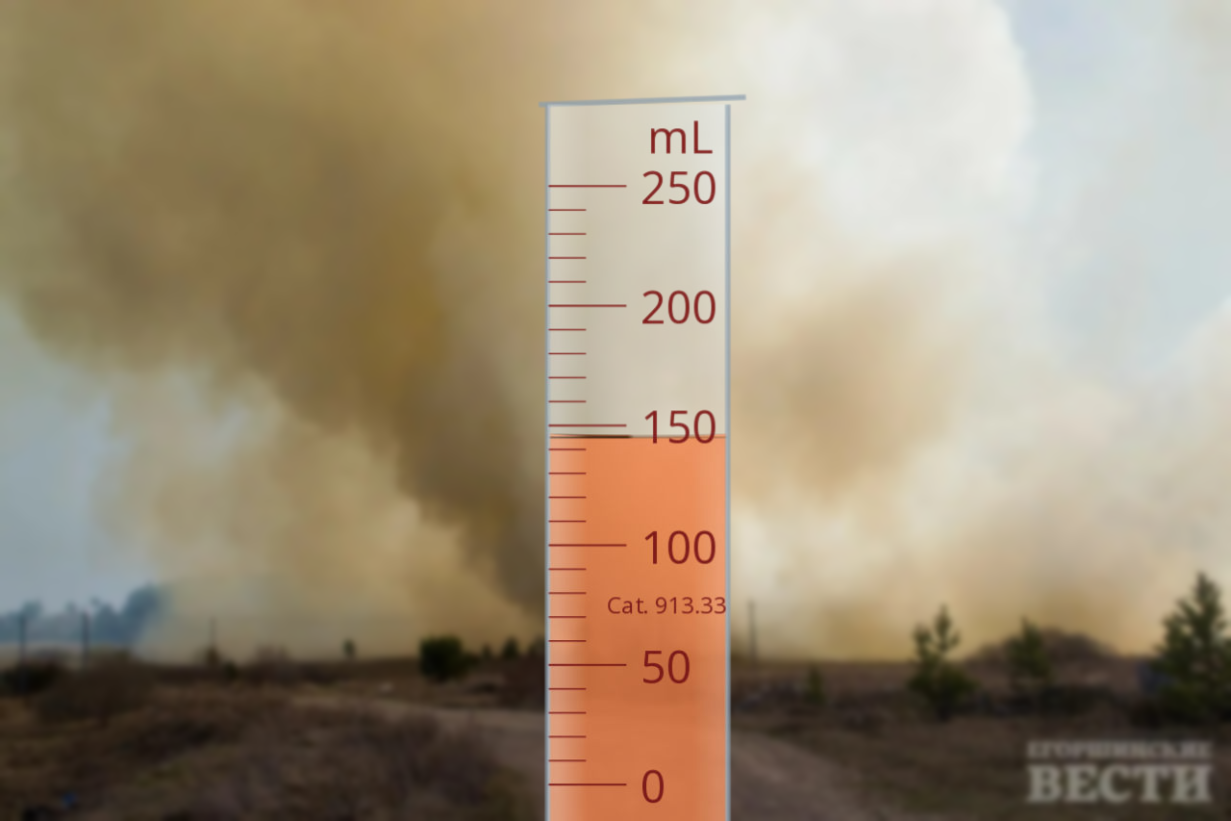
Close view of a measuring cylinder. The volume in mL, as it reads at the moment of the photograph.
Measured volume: 145 mL
